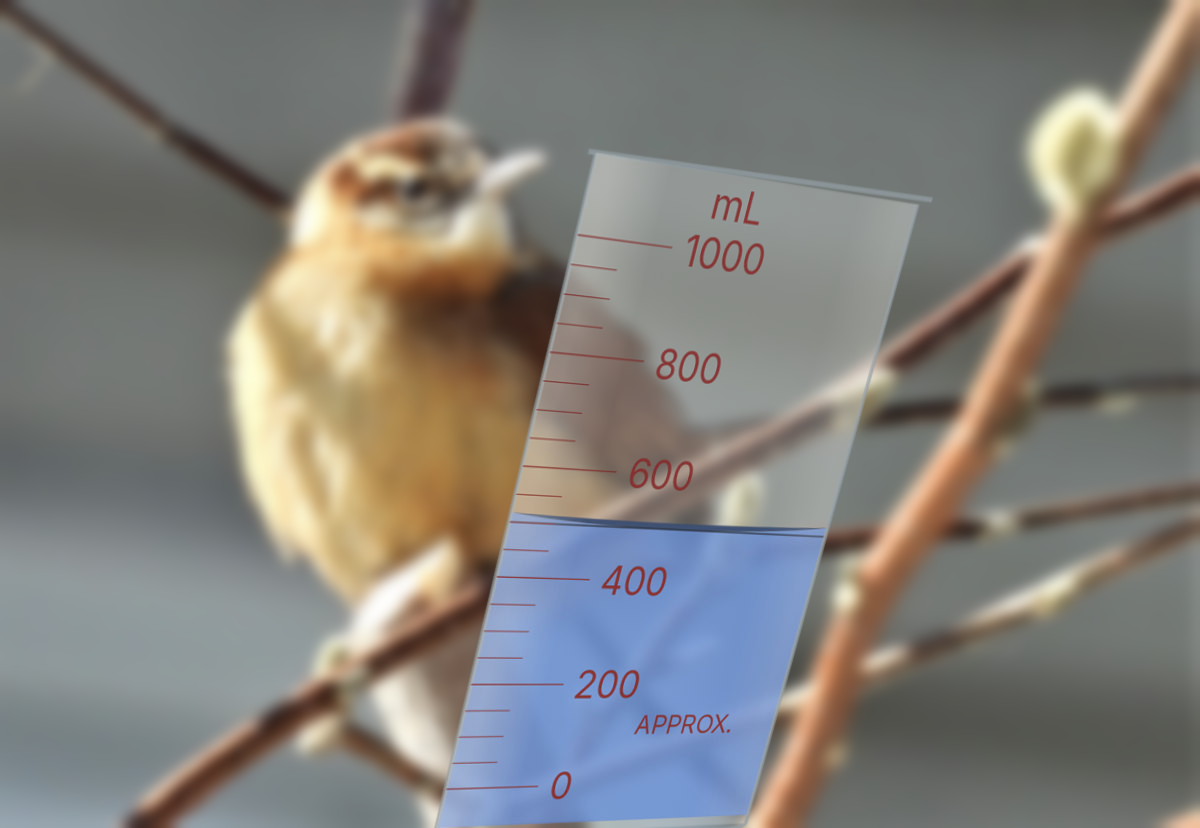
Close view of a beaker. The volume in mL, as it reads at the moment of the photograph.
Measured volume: 500 mL
